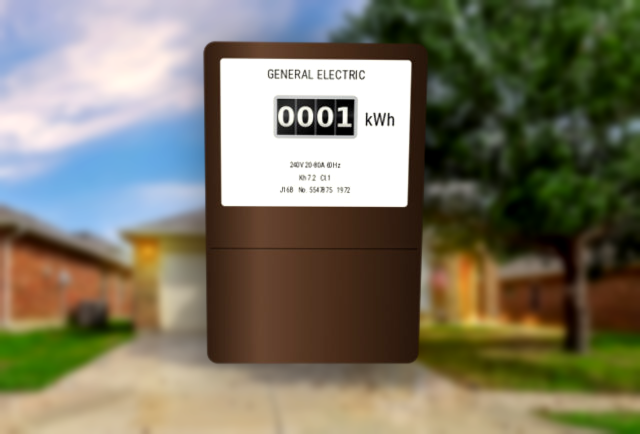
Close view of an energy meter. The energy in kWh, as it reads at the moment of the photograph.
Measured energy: 1 kWh
